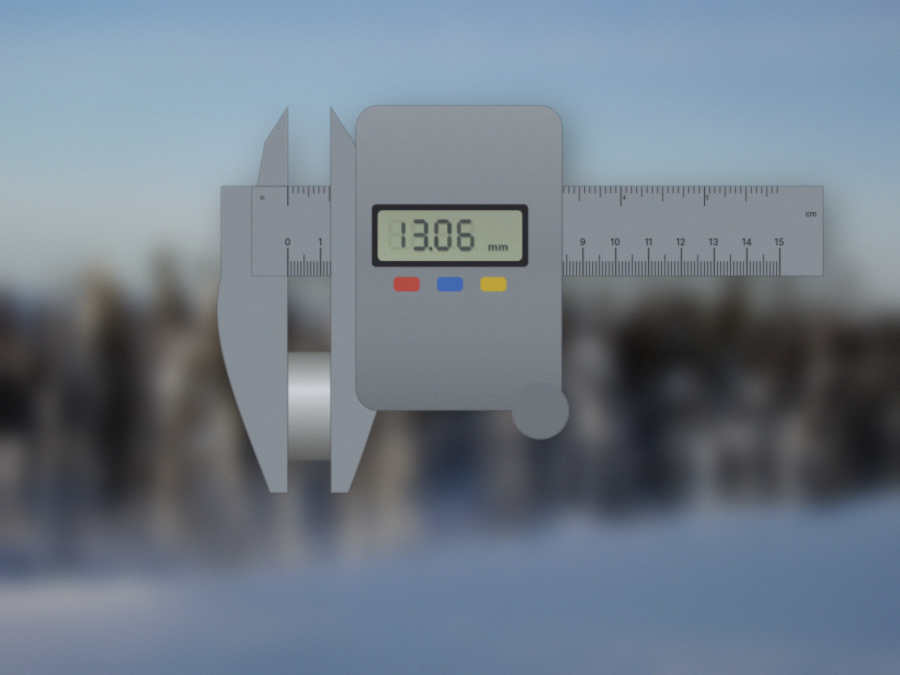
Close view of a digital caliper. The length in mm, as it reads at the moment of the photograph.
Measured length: 13.06 mm
